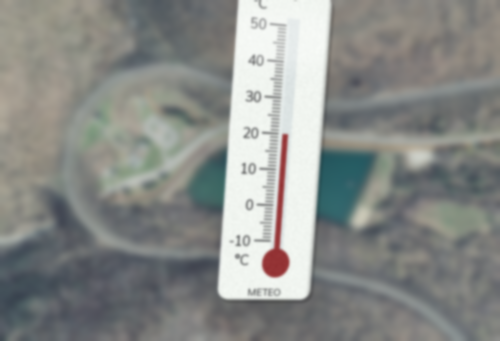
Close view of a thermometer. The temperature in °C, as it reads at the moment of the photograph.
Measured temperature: 20 °C
